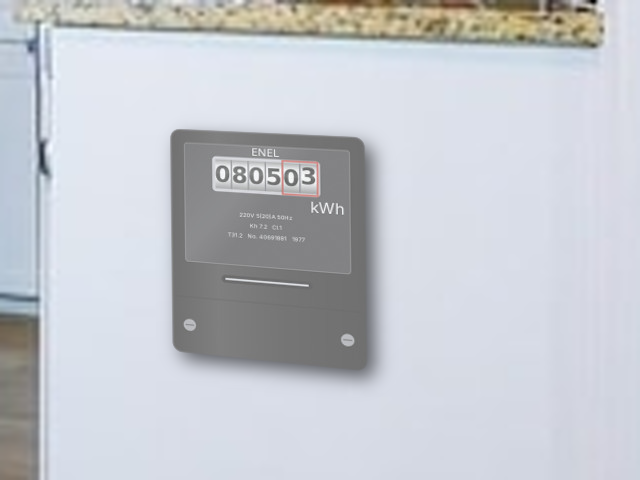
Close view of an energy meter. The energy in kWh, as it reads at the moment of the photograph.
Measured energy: 805.03 kWh
